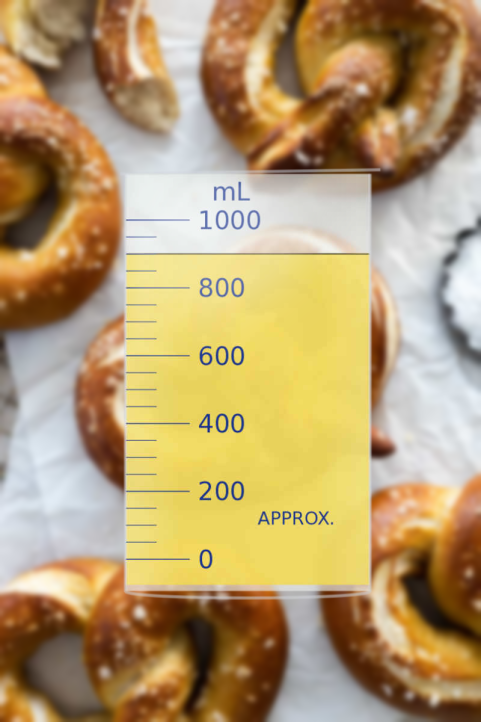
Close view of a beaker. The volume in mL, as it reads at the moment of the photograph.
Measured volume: 900 mL
